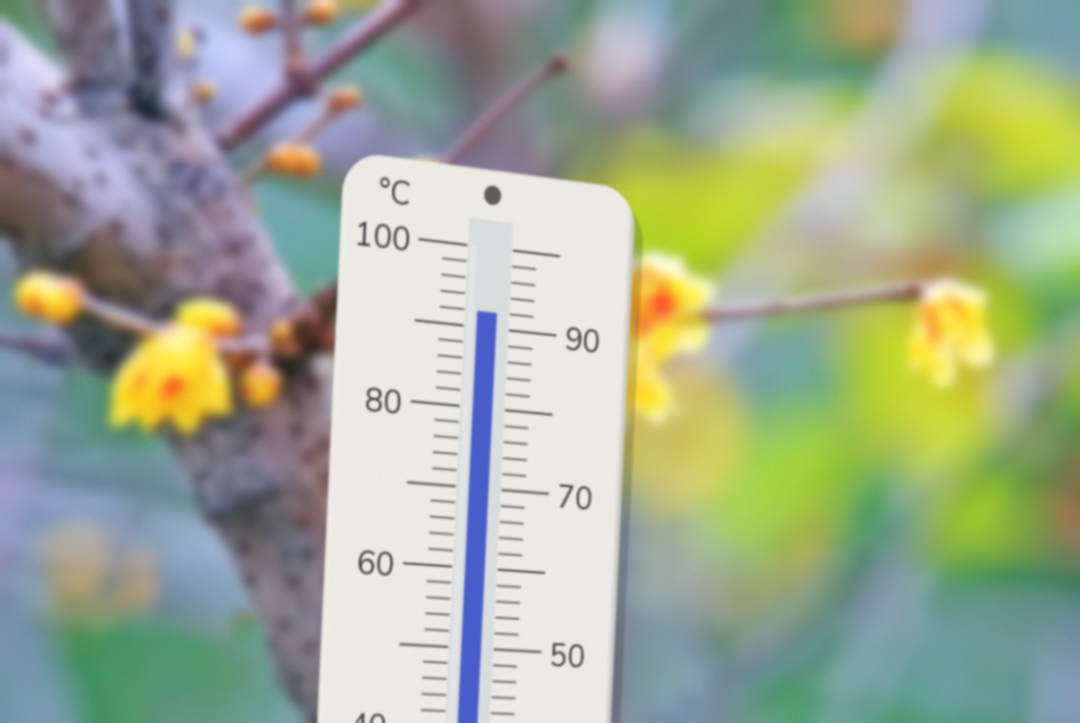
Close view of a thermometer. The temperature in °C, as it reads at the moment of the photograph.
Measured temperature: 92 °C
